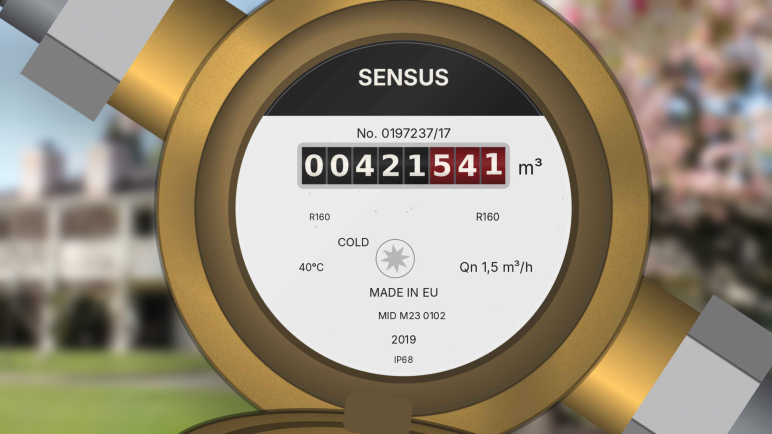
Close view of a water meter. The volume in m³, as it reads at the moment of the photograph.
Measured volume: 421.541 m³
